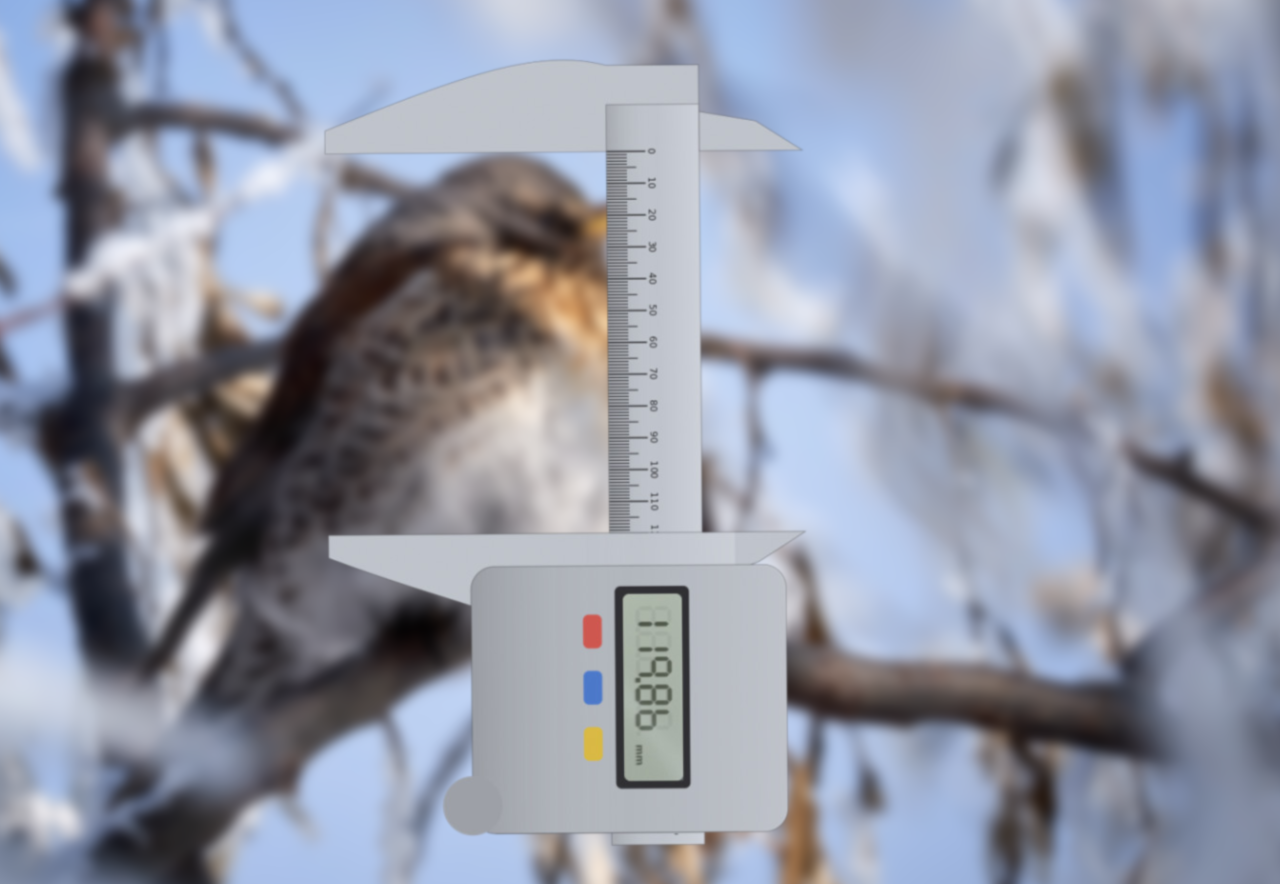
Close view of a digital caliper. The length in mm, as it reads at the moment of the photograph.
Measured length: 119.86 mm
